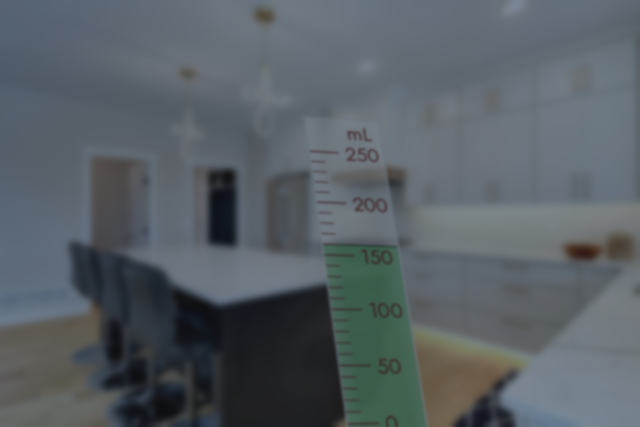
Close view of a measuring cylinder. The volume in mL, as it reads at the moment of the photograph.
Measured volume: 160 mL
